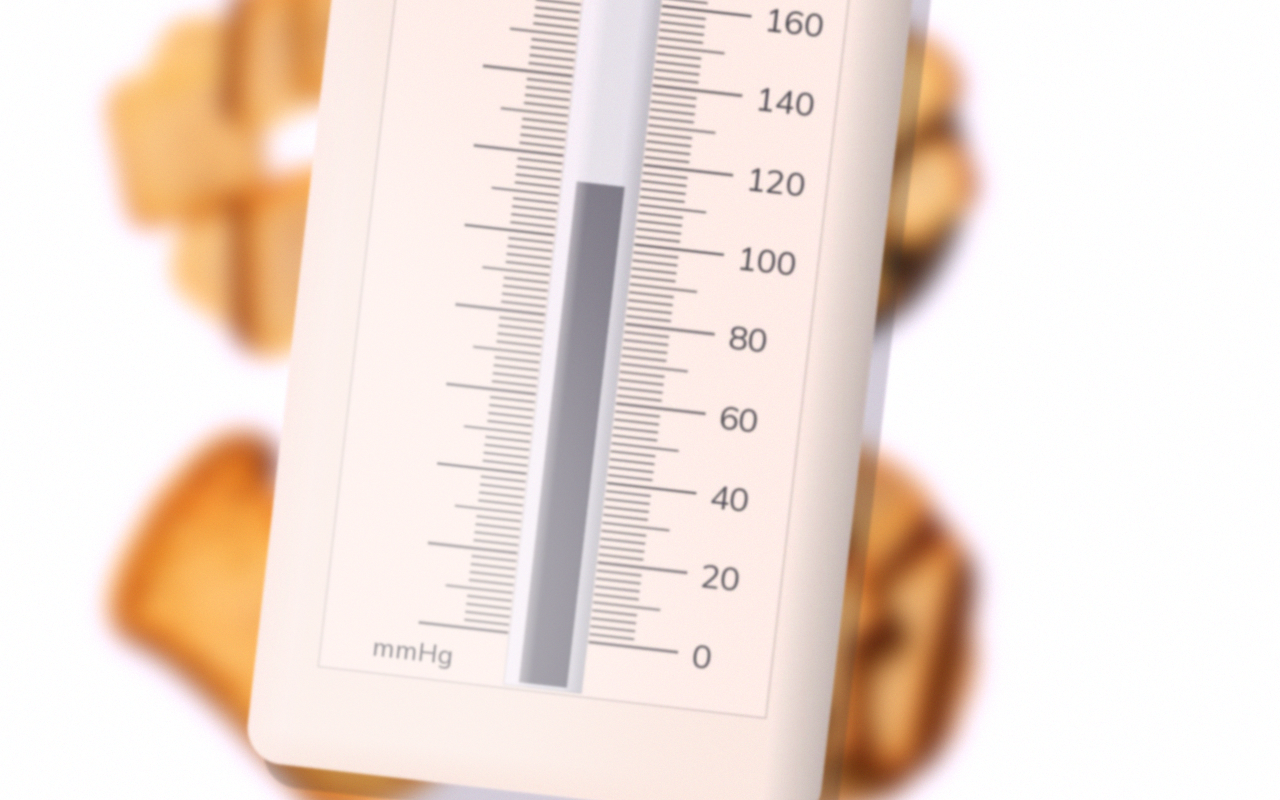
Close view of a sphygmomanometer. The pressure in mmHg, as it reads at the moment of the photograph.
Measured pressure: 114 mmHg
